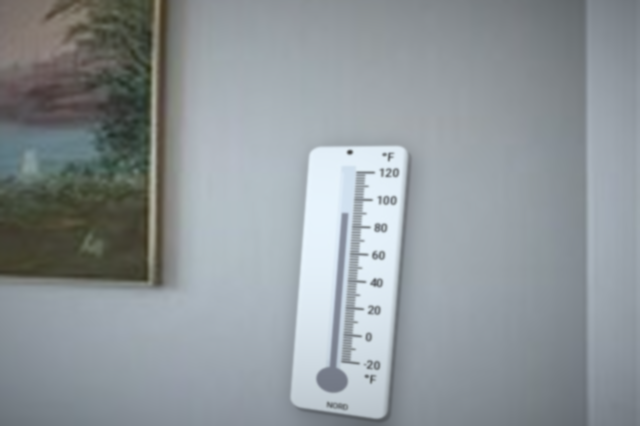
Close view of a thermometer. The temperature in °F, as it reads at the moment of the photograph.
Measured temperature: 90 °F
